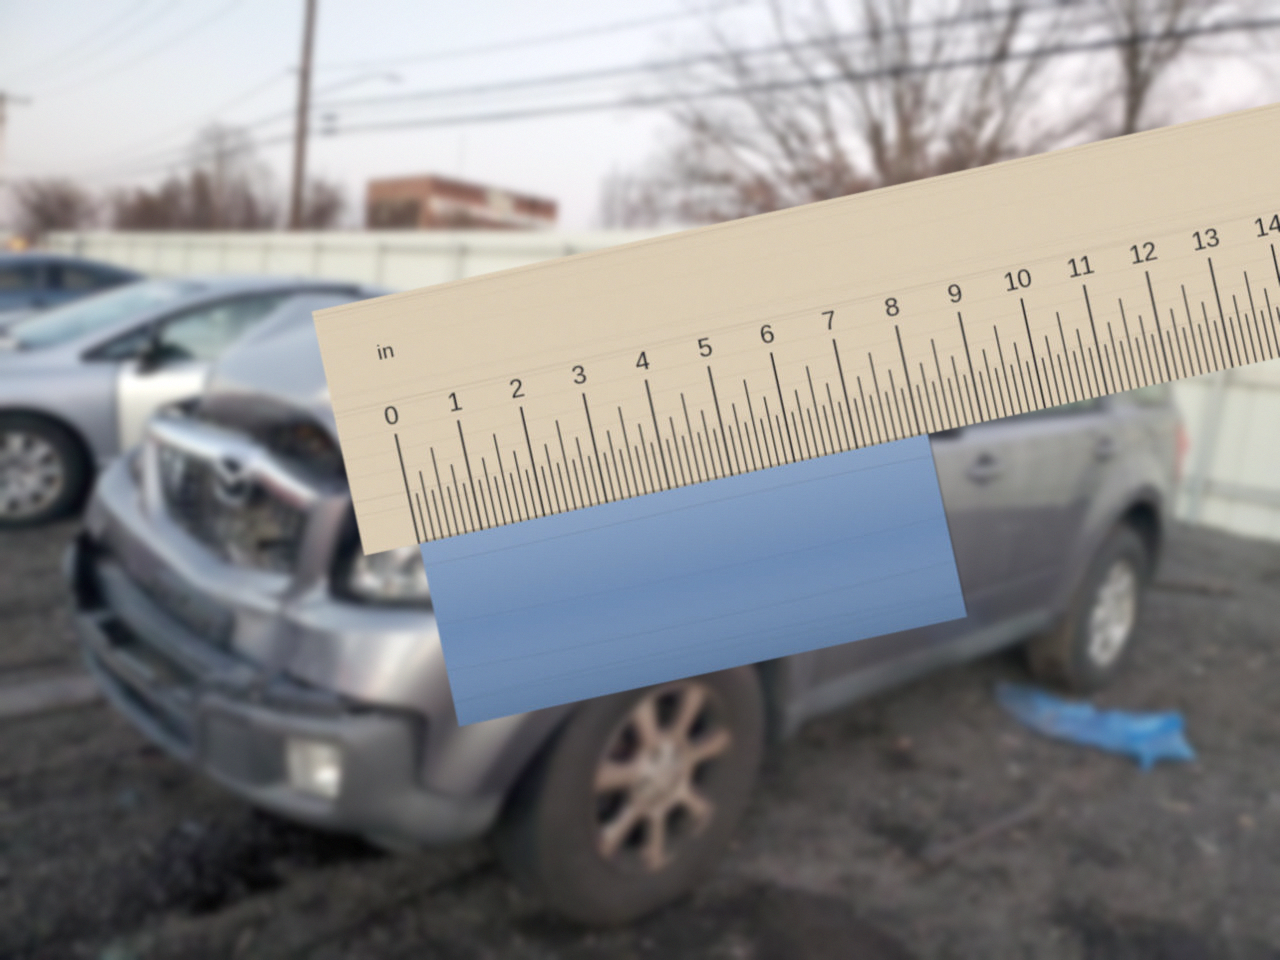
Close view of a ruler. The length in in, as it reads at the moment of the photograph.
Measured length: 8.125 in
